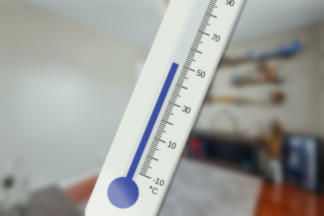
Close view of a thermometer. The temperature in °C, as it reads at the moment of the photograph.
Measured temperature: 50 °C
